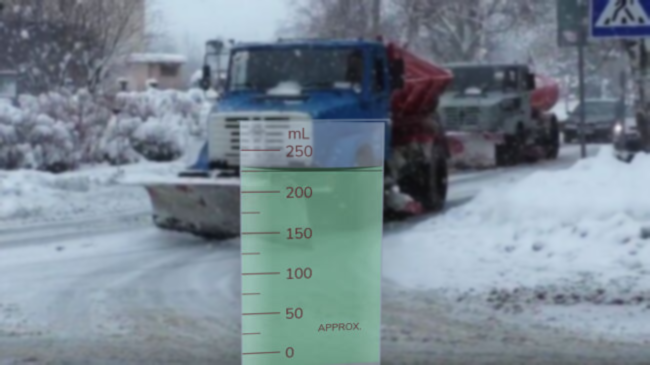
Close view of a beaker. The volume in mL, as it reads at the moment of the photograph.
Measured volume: 225 mL
